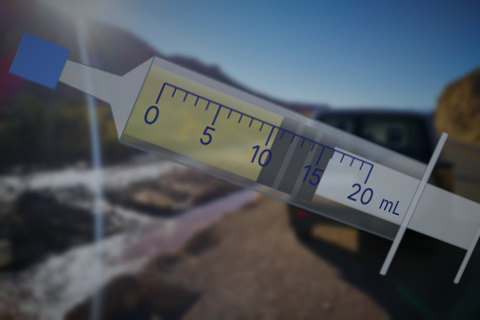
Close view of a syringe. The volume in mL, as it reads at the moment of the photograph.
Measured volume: 10.5 mL
